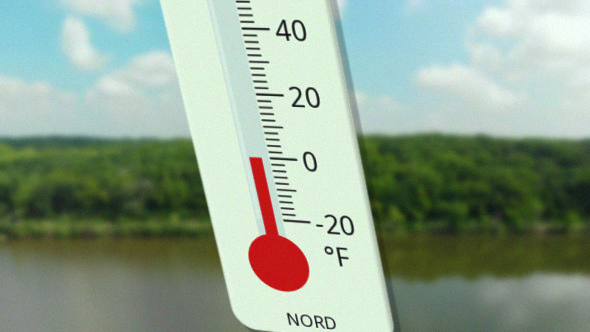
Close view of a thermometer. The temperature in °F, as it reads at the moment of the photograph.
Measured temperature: 0 °F
